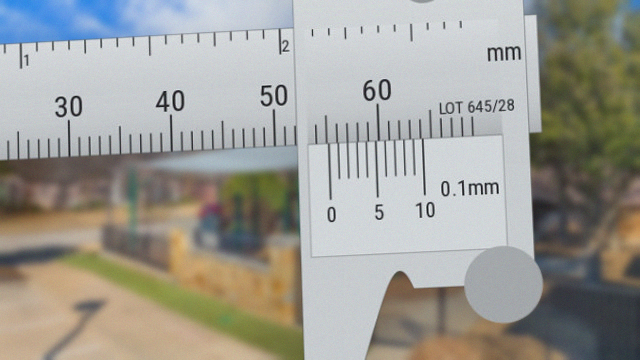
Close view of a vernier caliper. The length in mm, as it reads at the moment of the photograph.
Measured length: 55.2 mm
